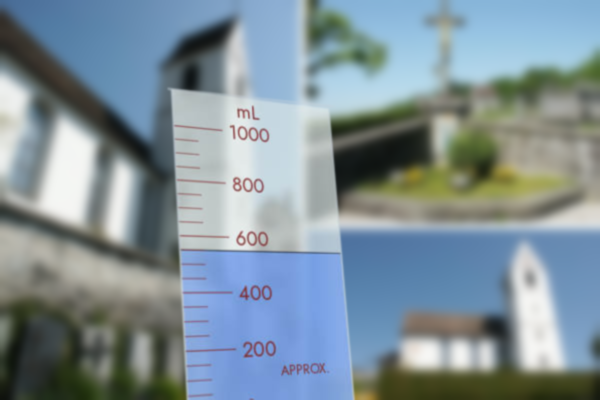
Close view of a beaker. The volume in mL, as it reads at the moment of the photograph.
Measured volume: 550 mL
